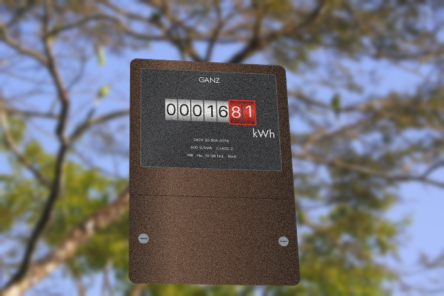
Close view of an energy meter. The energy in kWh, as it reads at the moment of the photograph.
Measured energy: 16.81 kWh
